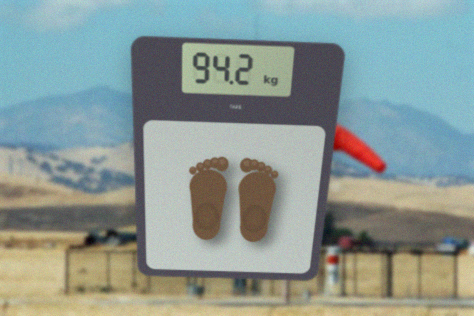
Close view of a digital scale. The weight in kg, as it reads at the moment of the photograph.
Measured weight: 94.2 kg
